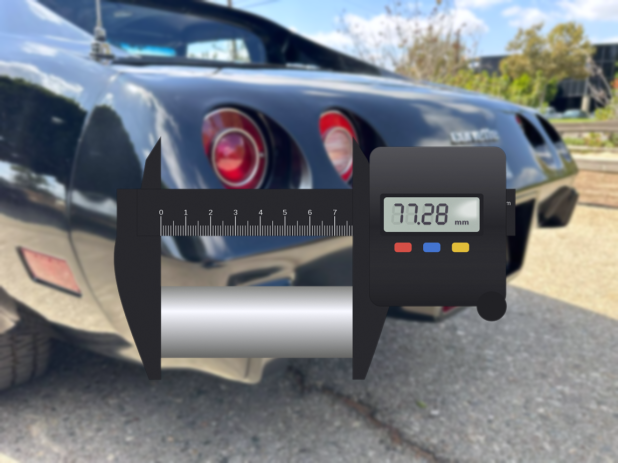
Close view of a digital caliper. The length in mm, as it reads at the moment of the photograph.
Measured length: 77.28 mm
